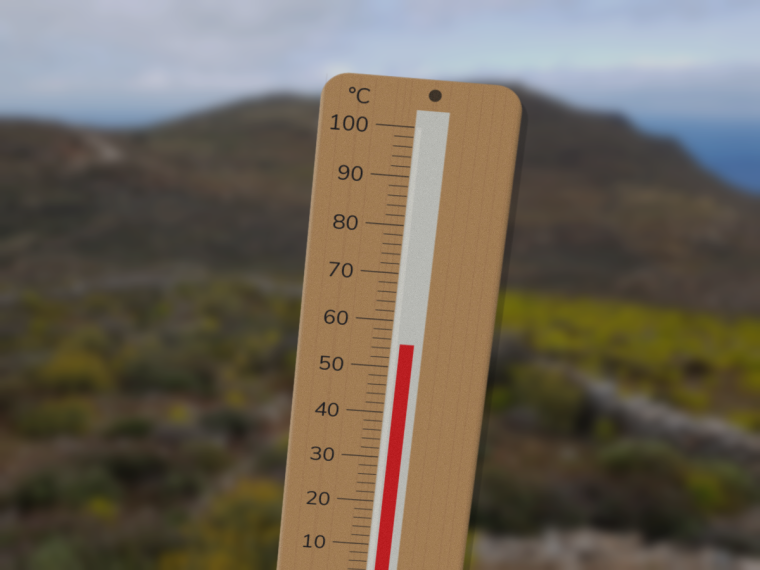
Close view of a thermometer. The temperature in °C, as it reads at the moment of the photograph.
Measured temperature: 55 °C
